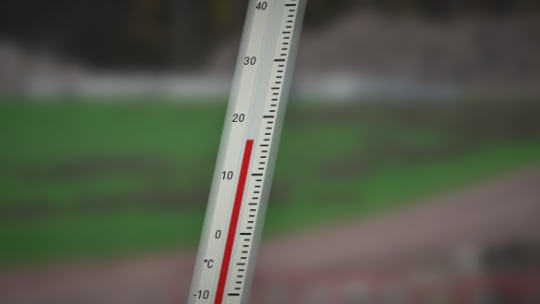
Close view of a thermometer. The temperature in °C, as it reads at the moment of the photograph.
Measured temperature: 16 °C
